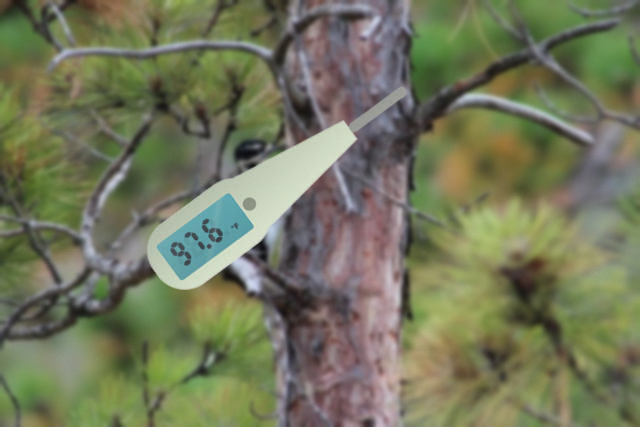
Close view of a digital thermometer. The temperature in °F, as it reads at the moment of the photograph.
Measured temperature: 97.6 °F
